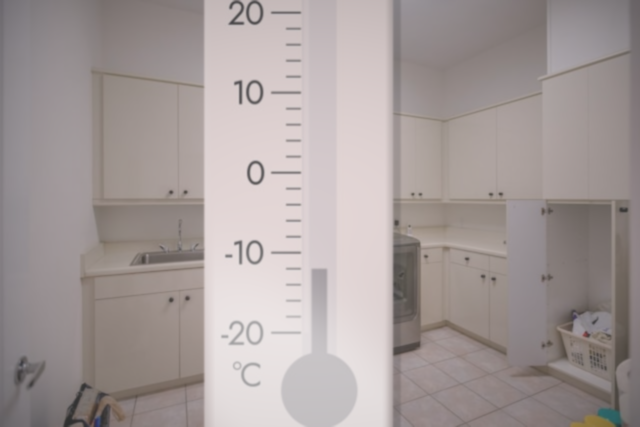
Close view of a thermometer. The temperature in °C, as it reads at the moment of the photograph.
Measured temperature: -12 °C
